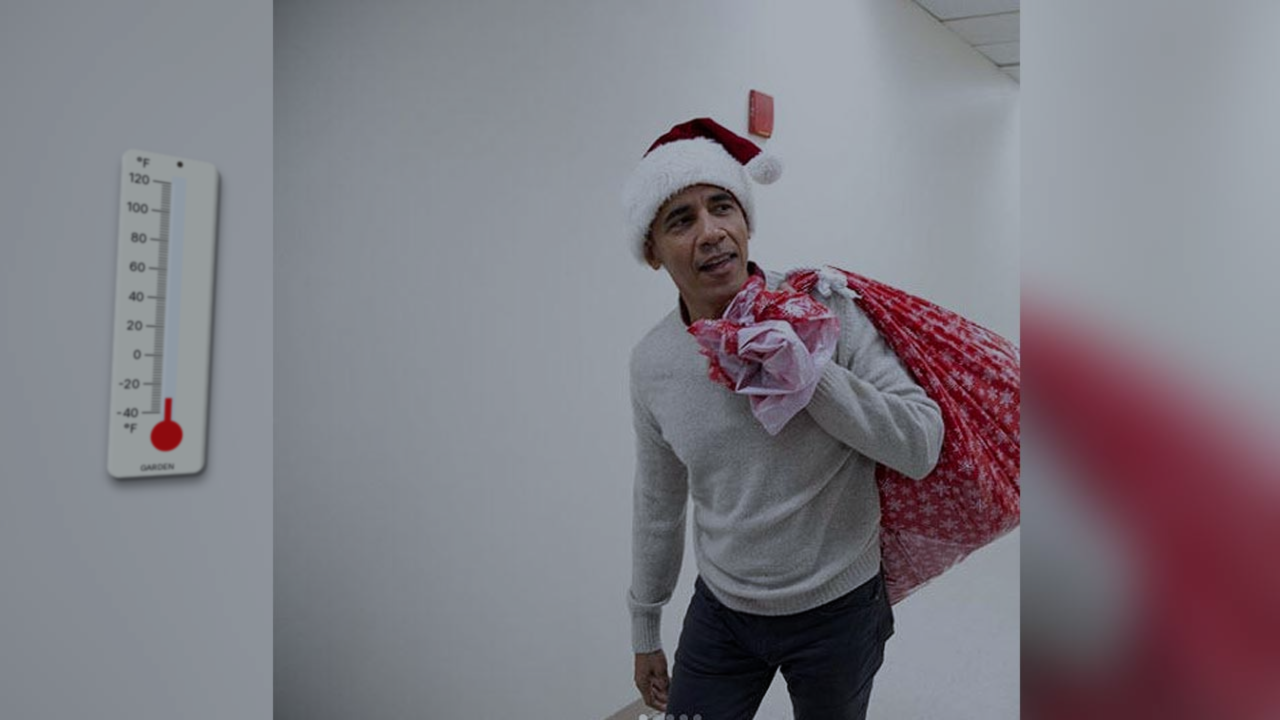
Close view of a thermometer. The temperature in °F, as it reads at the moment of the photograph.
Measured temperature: -30 °F
